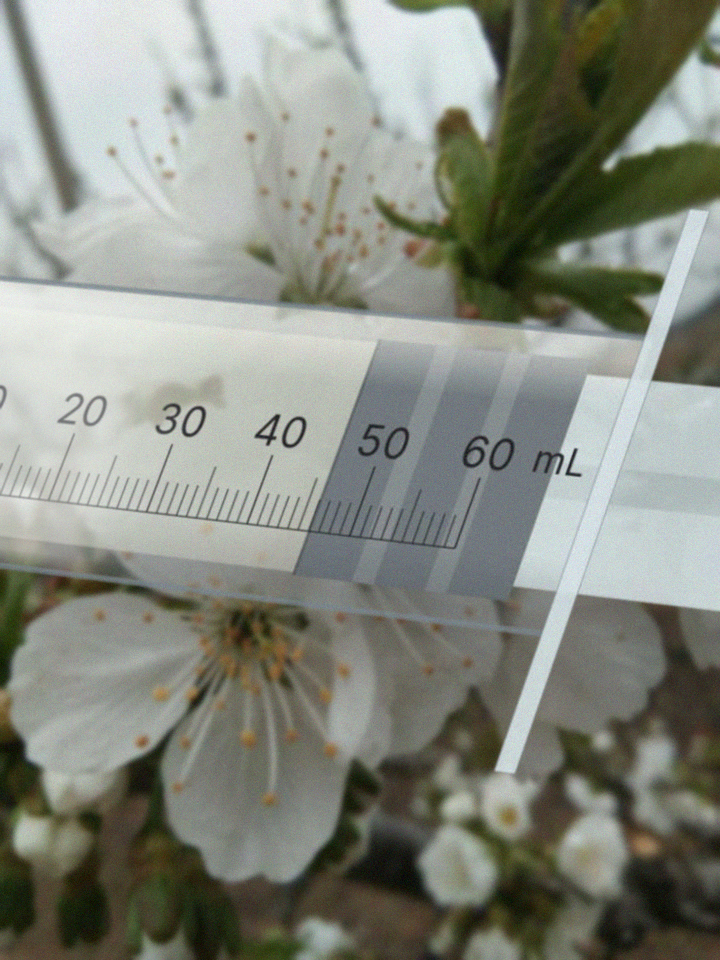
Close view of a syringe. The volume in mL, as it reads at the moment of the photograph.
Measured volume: 46 mL
